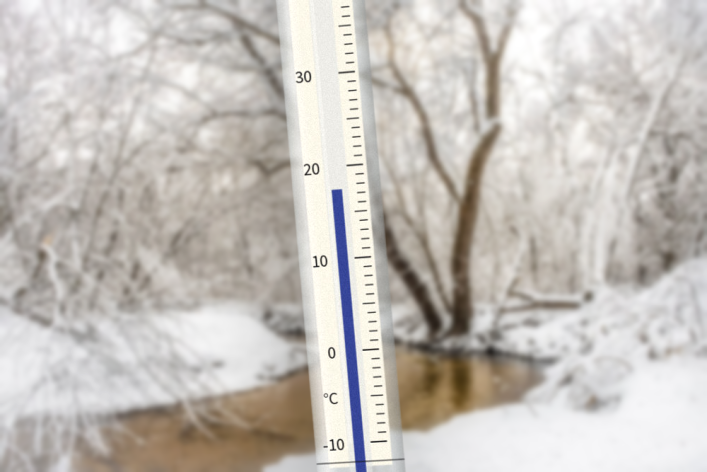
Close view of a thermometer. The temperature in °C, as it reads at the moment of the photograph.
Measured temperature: 17.5 °C
